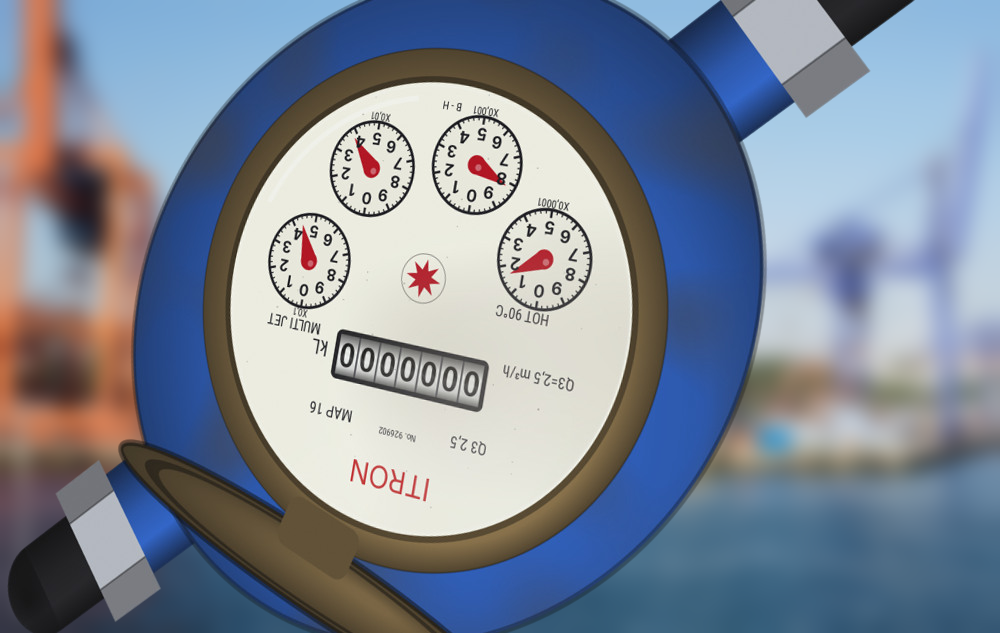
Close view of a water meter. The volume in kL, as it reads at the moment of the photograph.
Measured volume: 0.4381 kL
